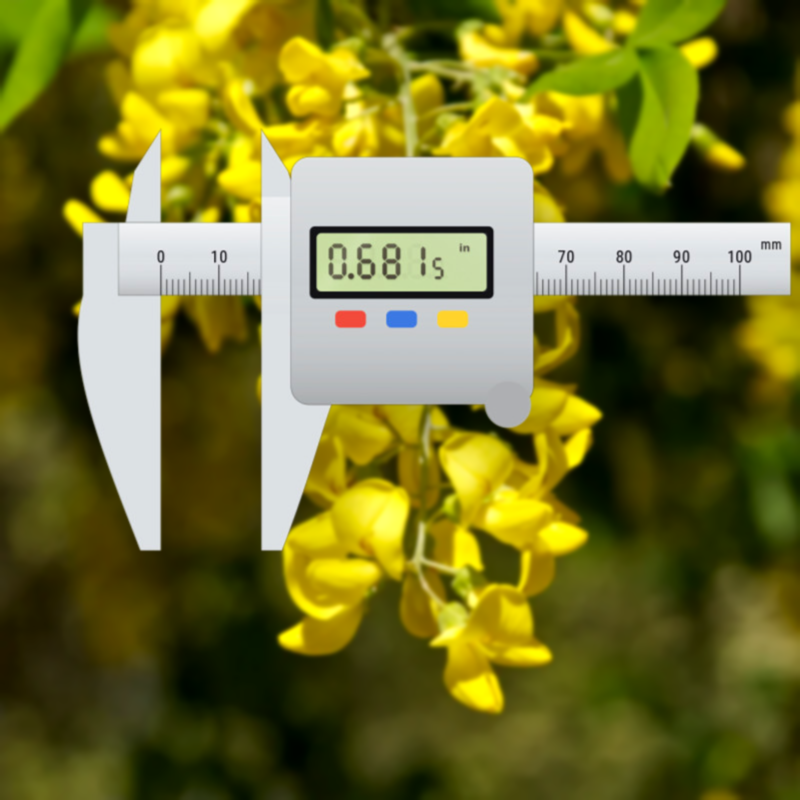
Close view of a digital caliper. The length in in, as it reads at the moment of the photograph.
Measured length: 0.6815 in
